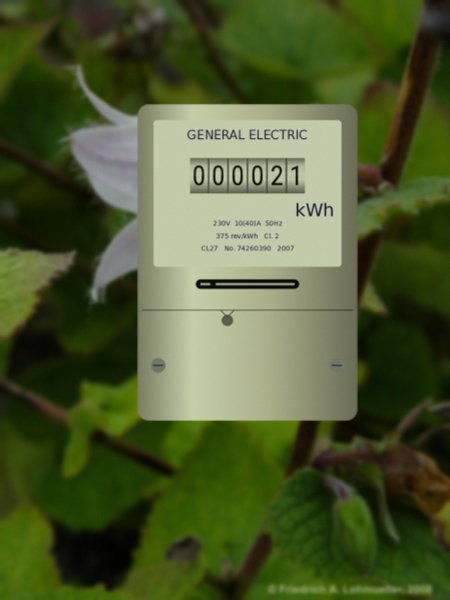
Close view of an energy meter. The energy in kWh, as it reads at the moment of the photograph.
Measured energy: 21 kWh
